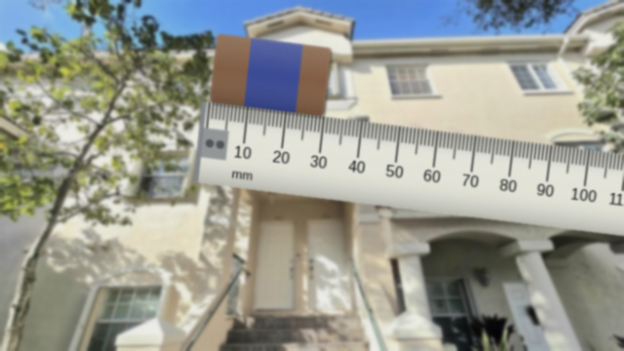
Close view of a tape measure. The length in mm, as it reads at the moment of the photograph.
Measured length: 30 mm
